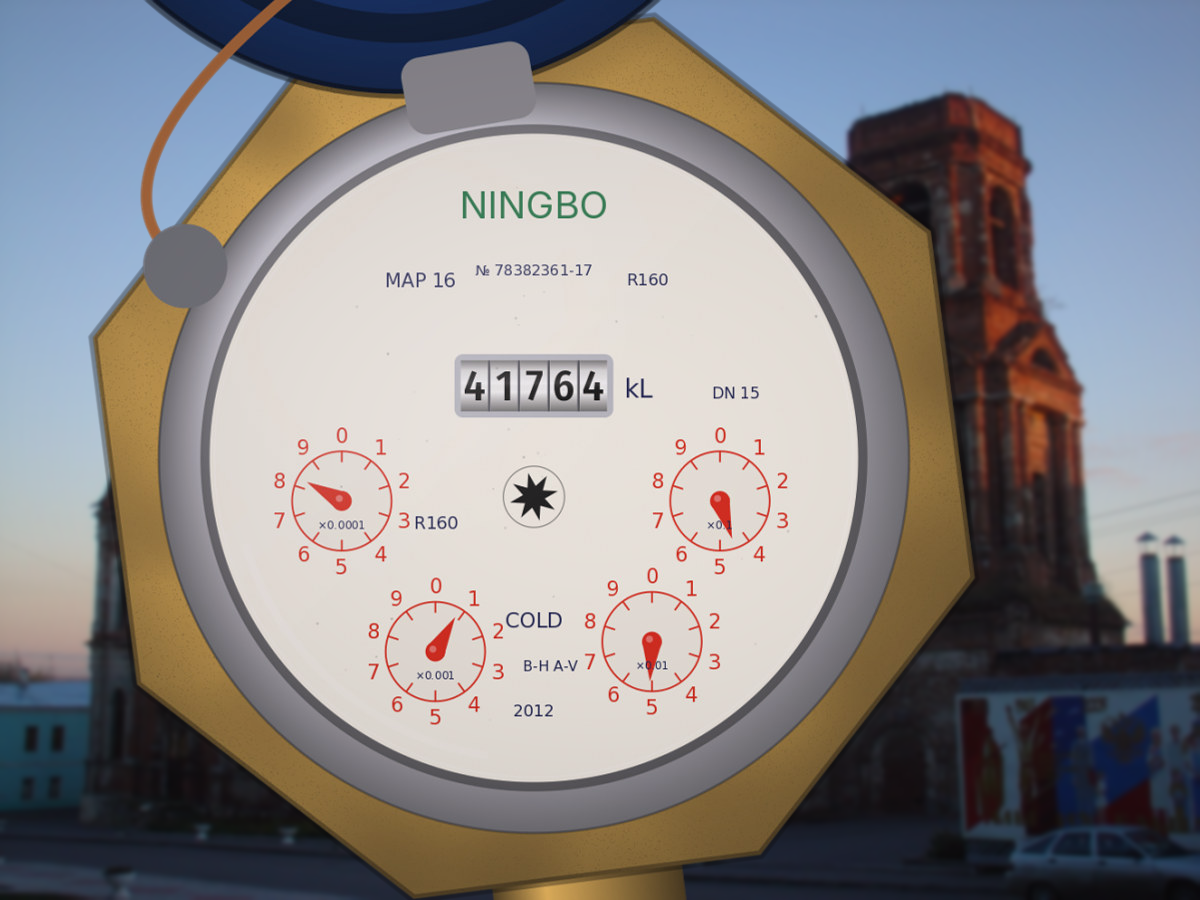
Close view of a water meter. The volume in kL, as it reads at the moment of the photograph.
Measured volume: 41764.4508 kL
